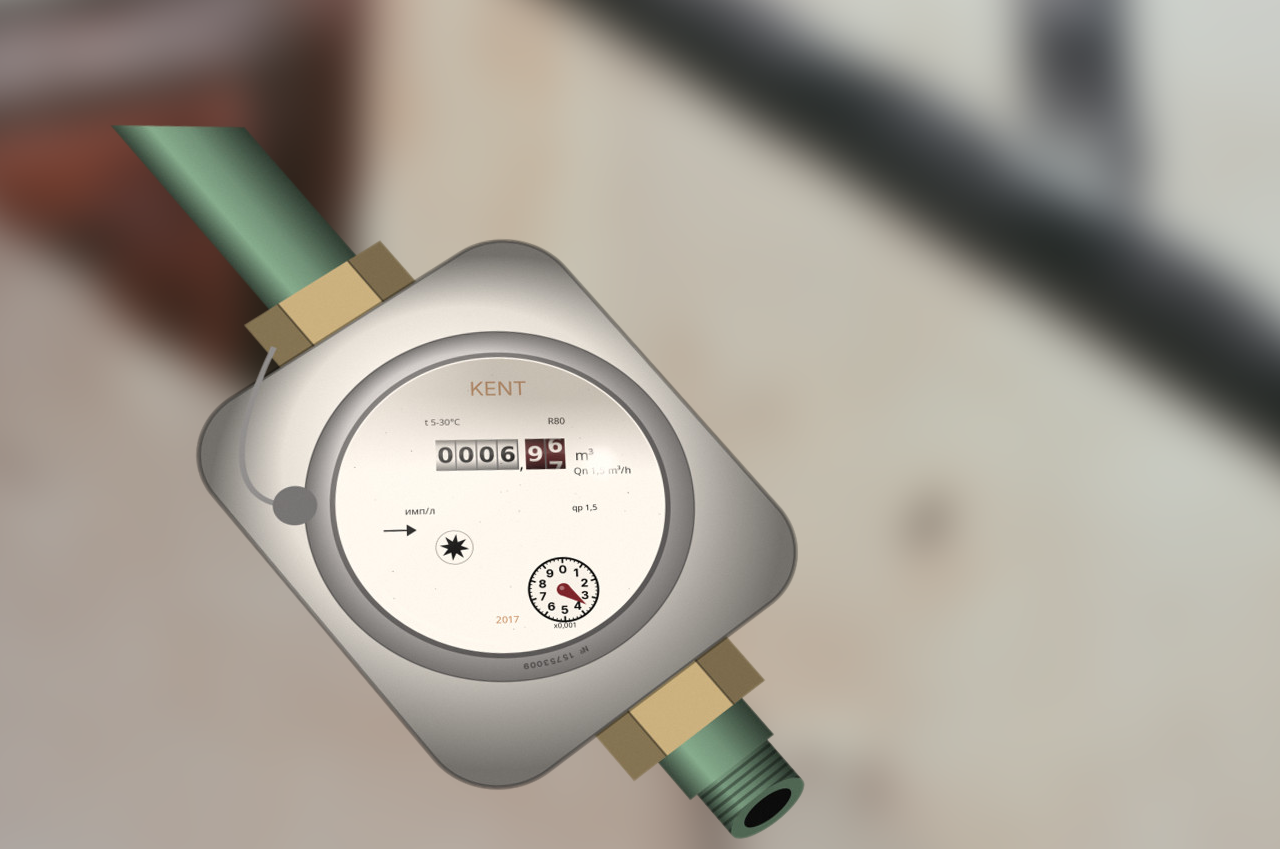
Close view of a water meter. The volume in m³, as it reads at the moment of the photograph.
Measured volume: 6.963 m³
